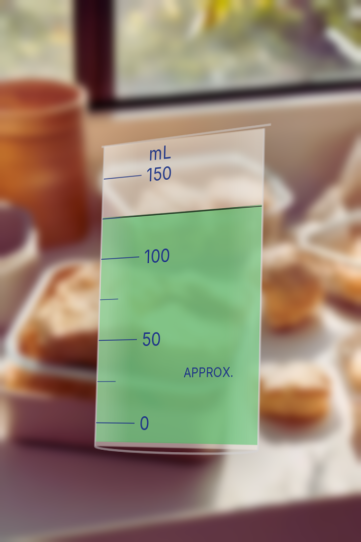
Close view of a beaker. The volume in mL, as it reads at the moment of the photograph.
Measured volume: 125 mL
